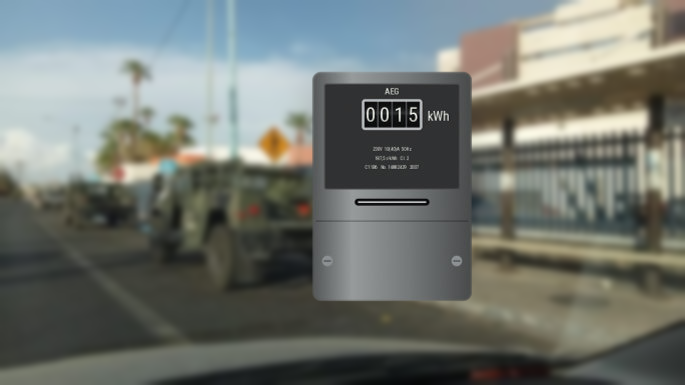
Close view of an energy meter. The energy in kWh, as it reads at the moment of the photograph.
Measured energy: 15 kWh
